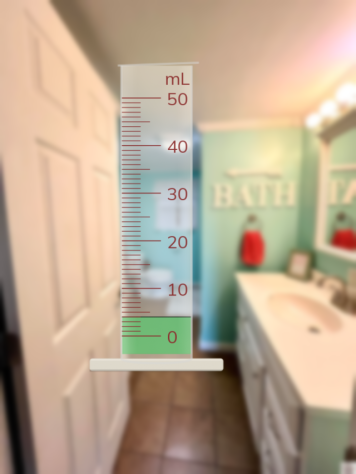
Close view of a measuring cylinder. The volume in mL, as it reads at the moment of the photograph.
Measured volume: 4 mL
